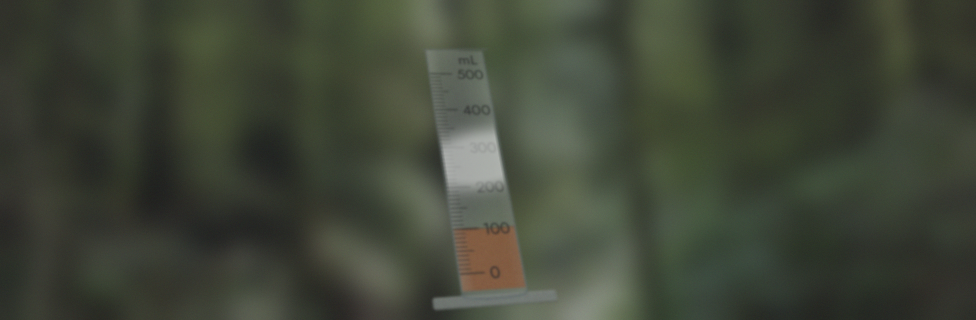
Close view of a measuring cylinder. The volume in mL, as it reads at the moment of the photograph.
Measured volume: 100 mL
